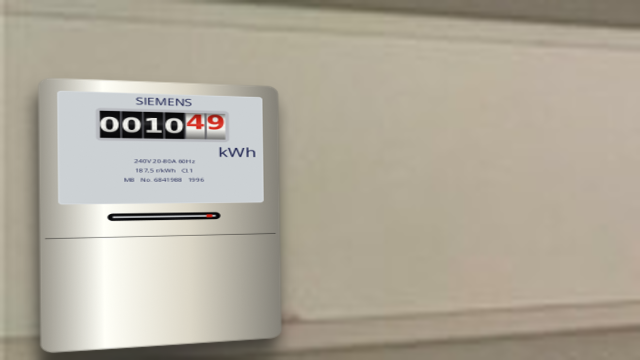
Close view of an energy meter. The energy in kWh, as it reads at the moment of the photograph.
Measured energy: 10.49 kWh
